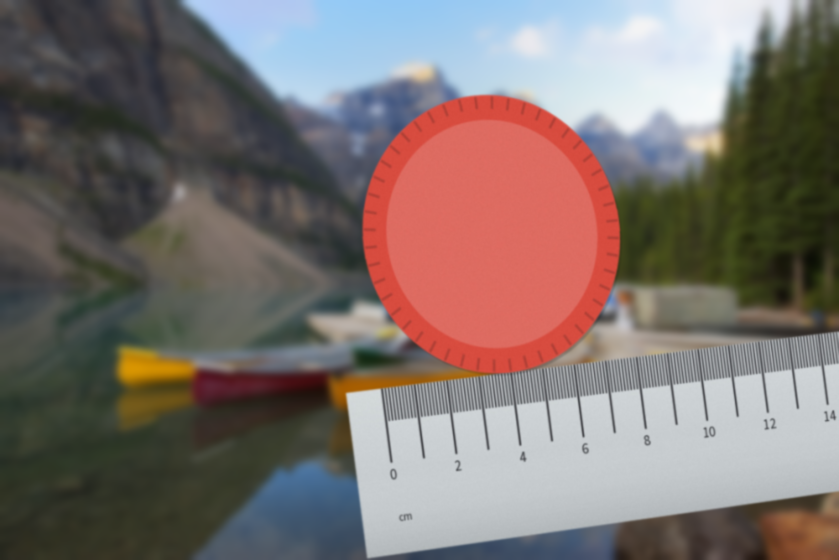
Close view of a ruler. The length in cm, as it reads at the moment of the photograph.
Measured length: 8 cm
